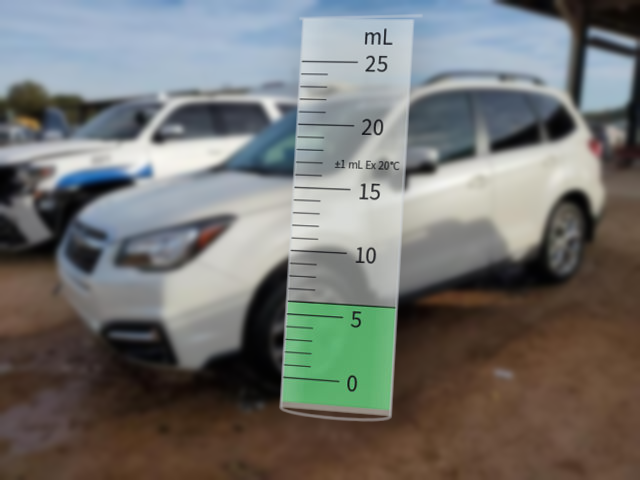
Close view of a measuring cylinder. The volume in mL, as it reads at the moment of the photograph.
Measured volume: 6 mL
